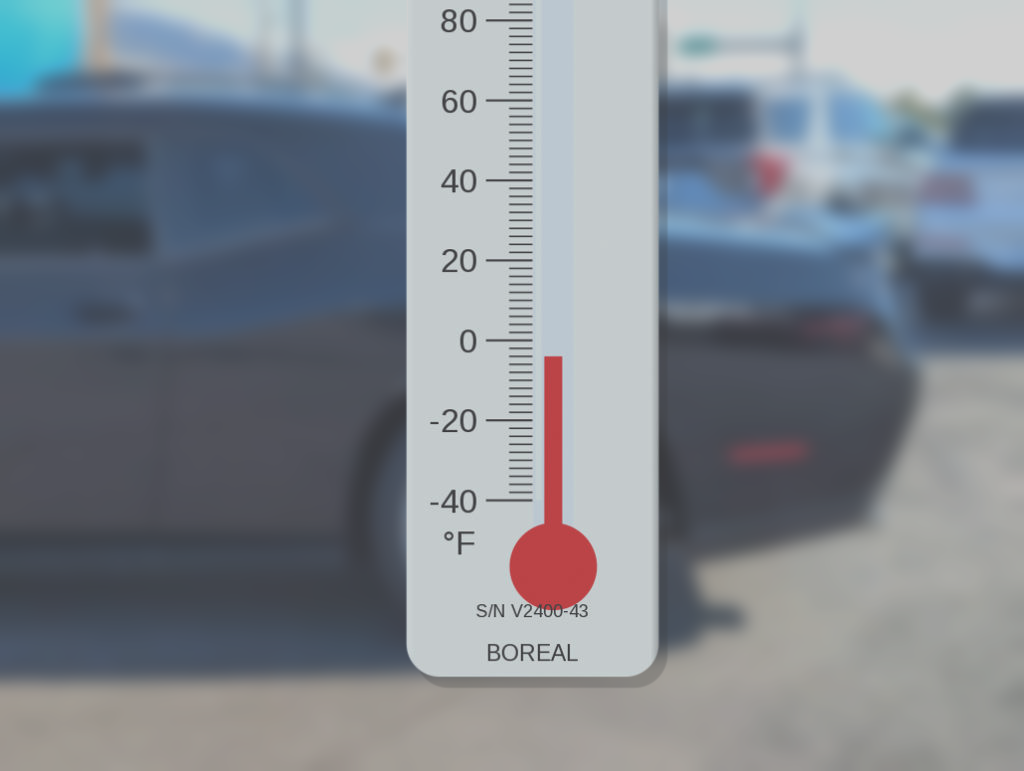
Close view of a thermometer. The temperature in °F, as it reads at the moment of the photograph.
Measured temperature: -4 °F
